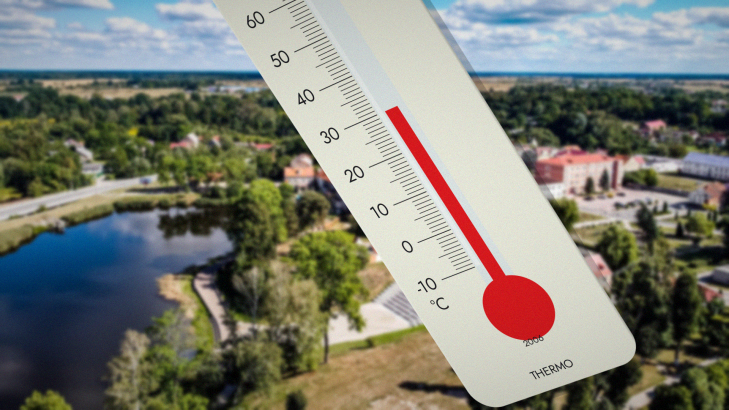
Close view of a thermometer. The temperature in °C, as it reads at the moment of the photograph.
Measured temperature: 30 °C
